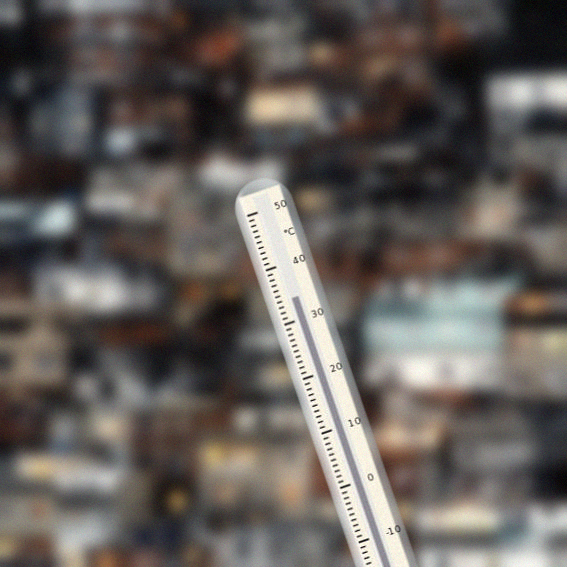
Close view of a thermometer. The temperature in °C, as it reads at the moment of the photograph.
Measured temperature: 34 °C
